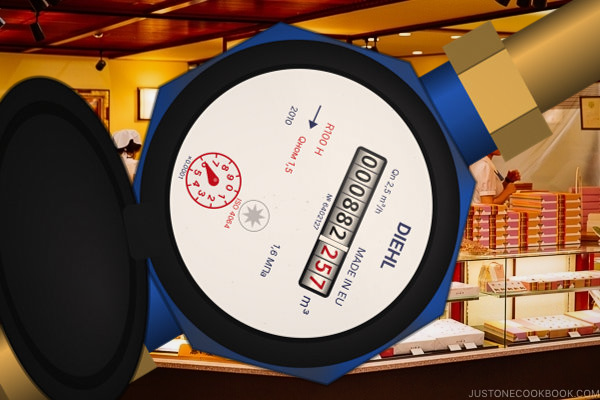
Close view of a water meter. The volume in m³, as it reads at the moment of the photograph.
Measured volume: 882.2576 m³
